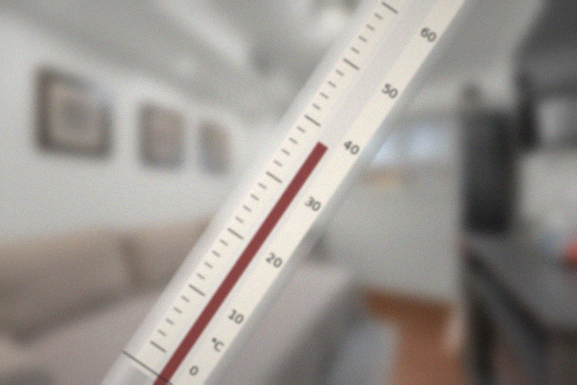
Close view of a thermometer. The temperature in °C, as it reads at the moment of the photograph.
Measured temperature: 38 °C
